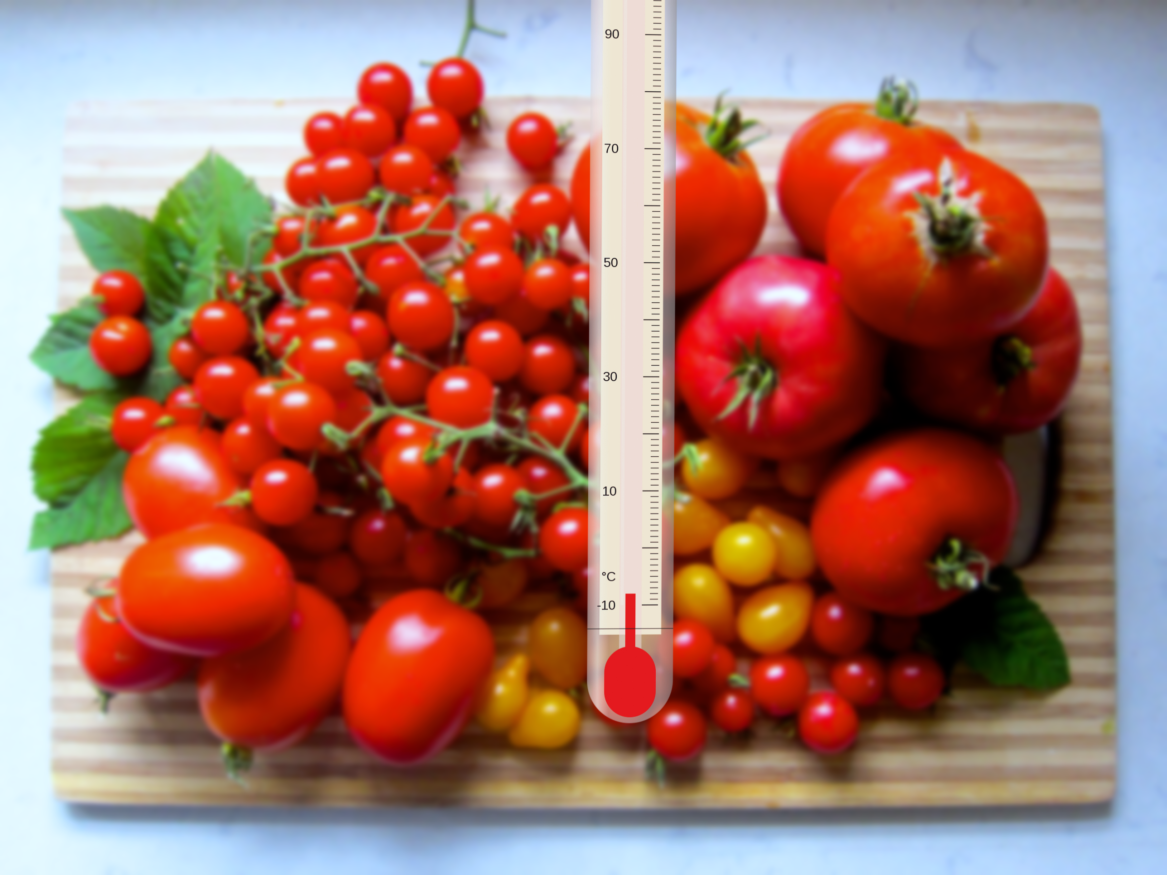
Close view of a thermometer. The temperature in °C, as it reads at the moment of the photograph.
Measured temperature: -8 °C
